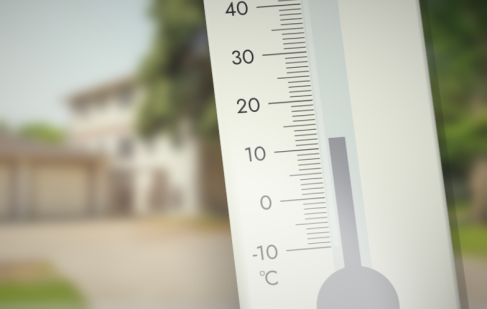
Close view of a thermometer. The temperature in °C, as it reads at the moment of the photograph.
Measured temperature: 12 °C
